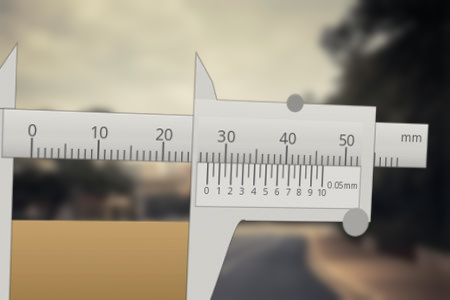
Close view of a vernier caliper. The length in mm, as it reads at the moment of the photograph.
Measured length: 27.2 mm
